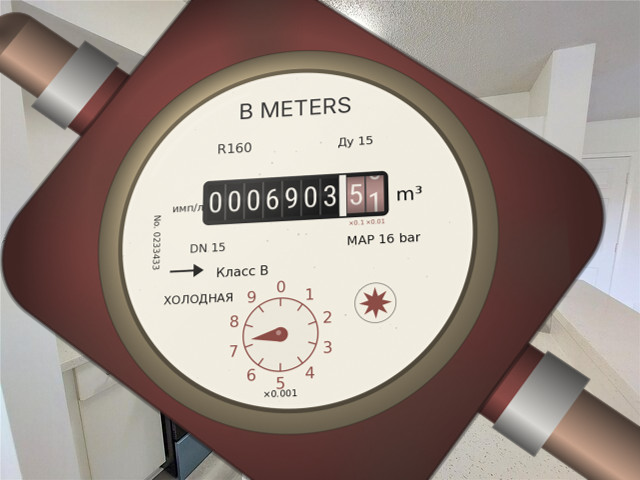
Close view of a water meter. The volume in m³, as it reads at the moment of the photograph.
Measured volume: 6903.507 m³
